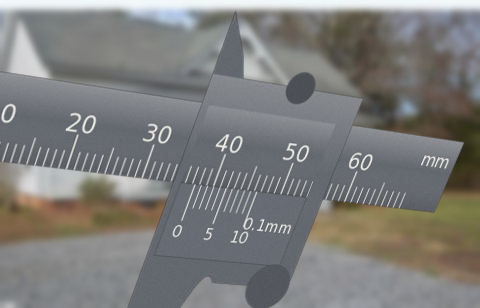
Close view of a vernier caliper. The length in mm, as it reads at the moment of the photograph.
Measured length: 37.4 mm
